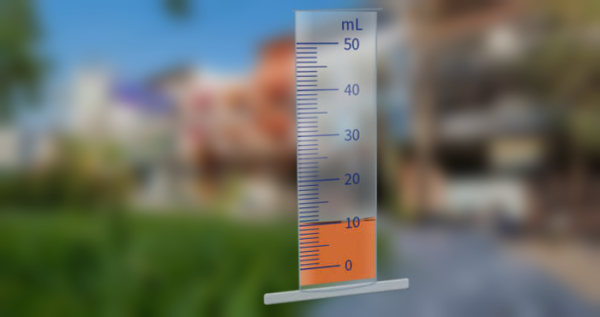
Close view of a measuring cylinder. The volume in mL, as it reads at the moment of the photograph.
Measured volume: 10 mL
